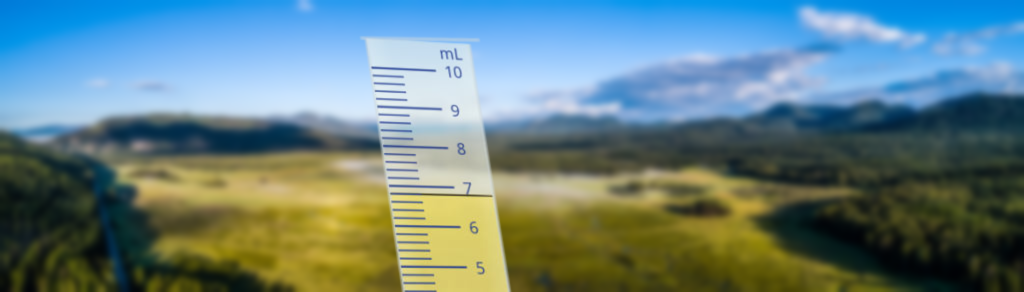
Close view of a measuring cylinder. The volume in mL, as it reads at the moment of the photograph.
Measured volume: 6.8 mL
